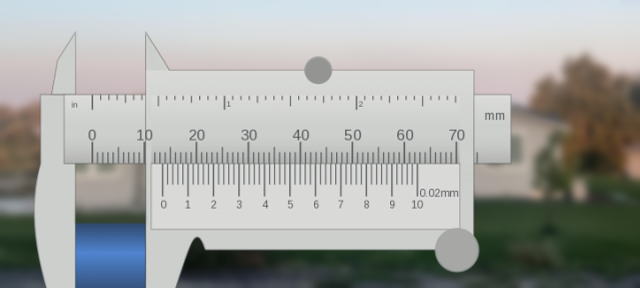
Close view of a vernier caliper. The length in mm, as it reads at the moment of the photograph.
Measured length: 13.5 mm
